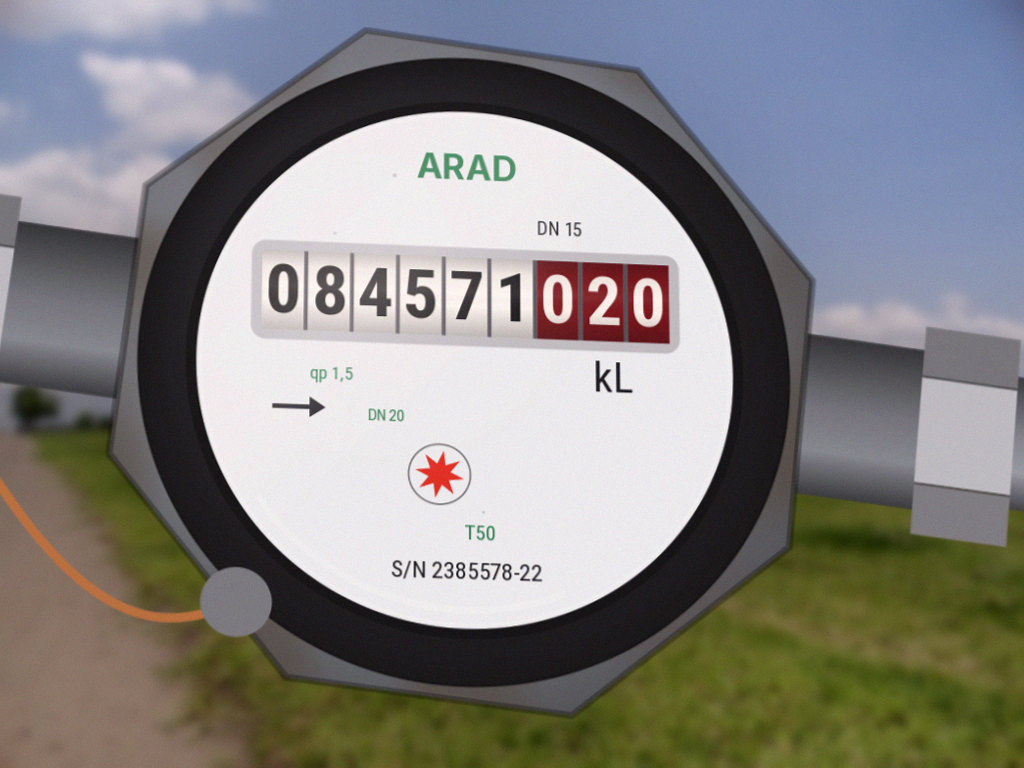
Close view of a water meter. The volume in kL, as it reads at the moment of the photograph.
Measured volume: 84571.020 kL
